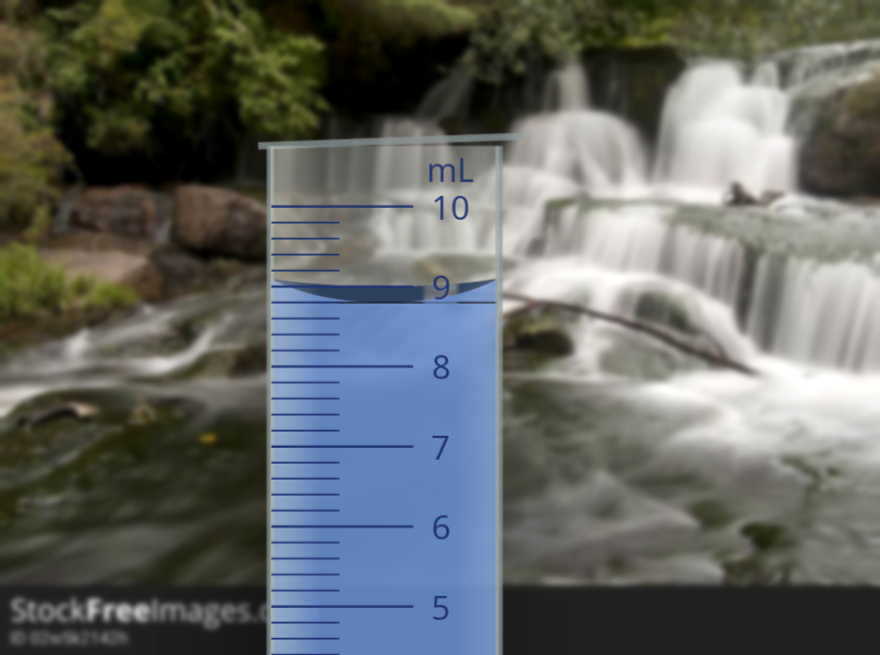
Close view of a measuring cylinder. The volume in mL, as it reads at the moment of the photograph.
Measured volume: 8.8 mL
